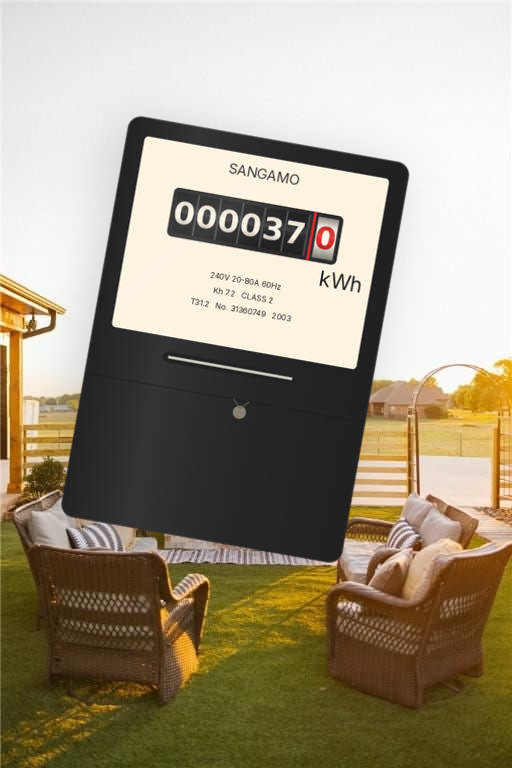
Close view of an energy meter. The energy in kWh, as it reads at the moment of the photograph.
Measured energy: 37.0 kWh
